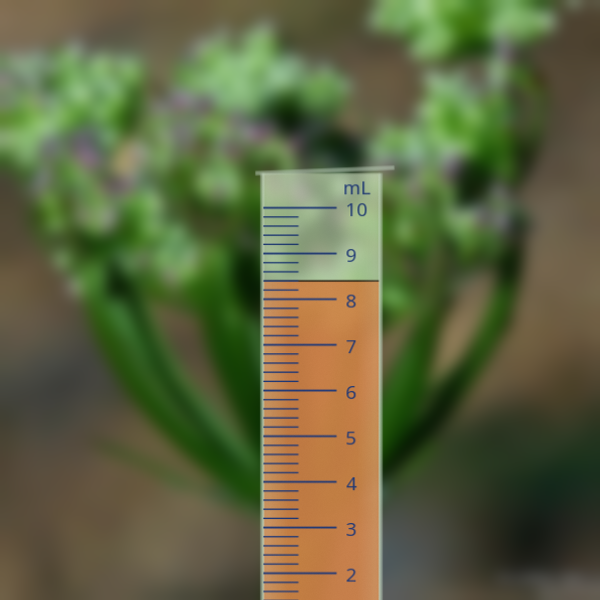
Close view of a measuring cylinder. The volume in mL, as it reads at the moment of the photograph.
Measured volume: 8.4 mL
